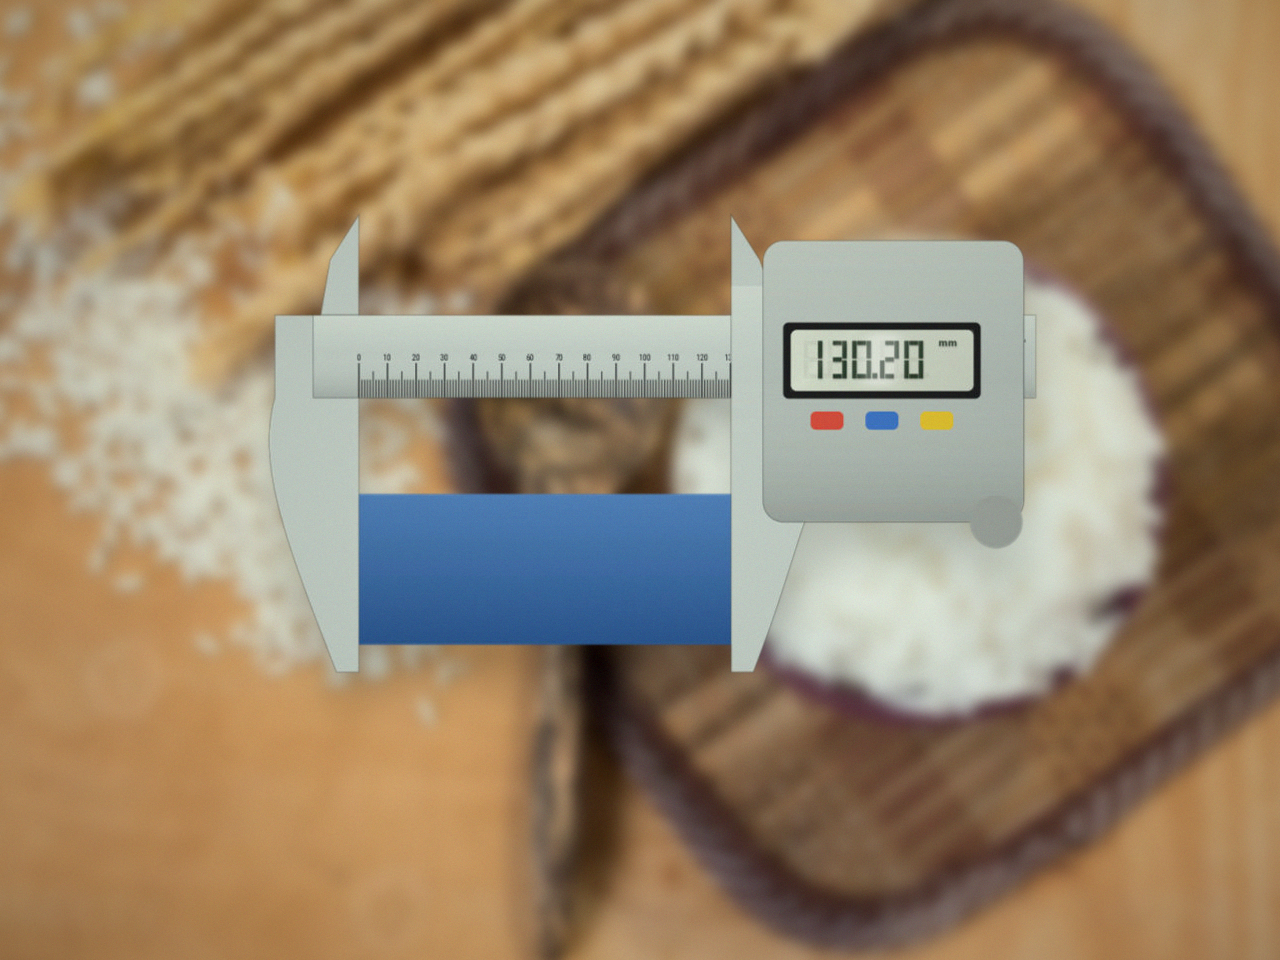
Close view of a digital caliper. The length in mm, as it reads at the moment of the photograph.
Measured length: 130.20 mm
